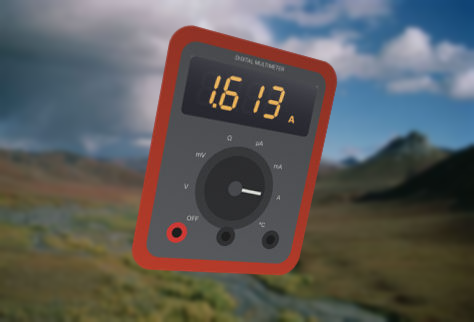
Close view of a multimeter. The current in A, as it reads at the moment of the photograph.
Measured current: 1.613 A
